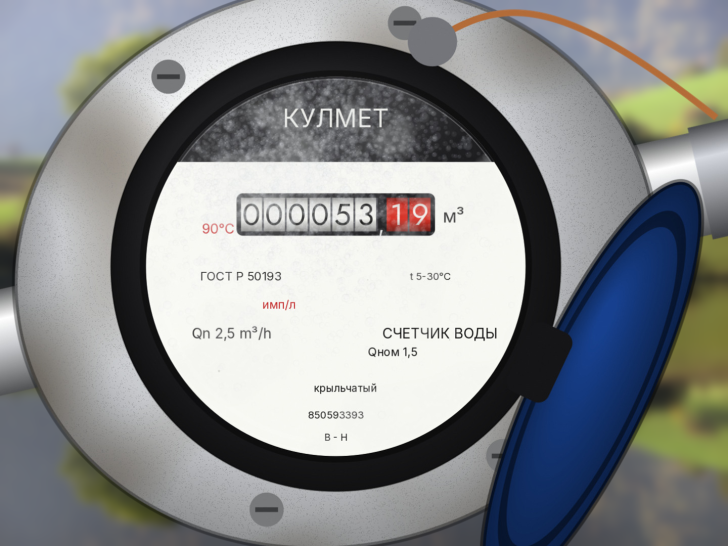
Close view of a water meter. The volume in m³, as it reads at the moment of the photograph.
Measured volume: 53.19 m³
